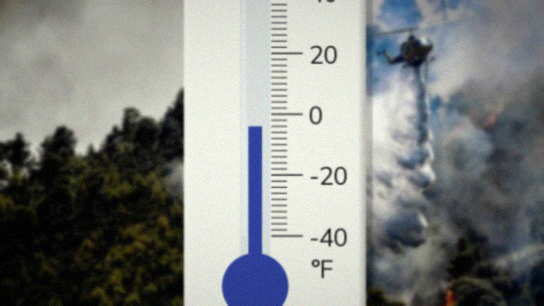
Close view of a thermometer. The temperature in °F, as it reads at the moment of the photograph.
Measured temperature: -4 °F
